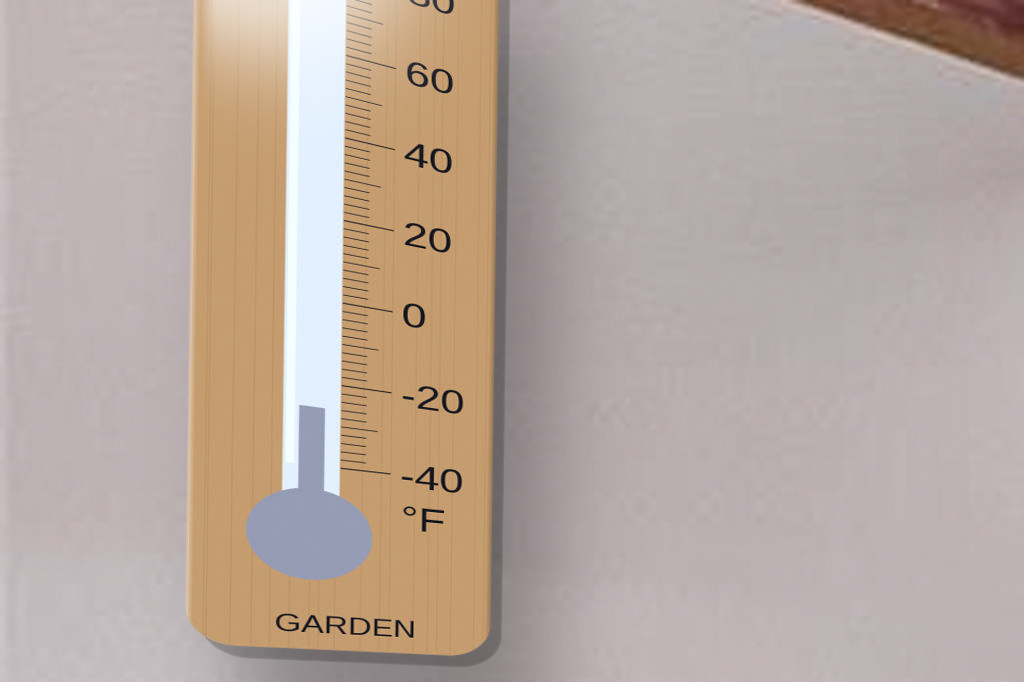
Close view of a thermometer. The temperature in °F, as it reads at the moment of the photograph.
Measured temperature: -26 °F
